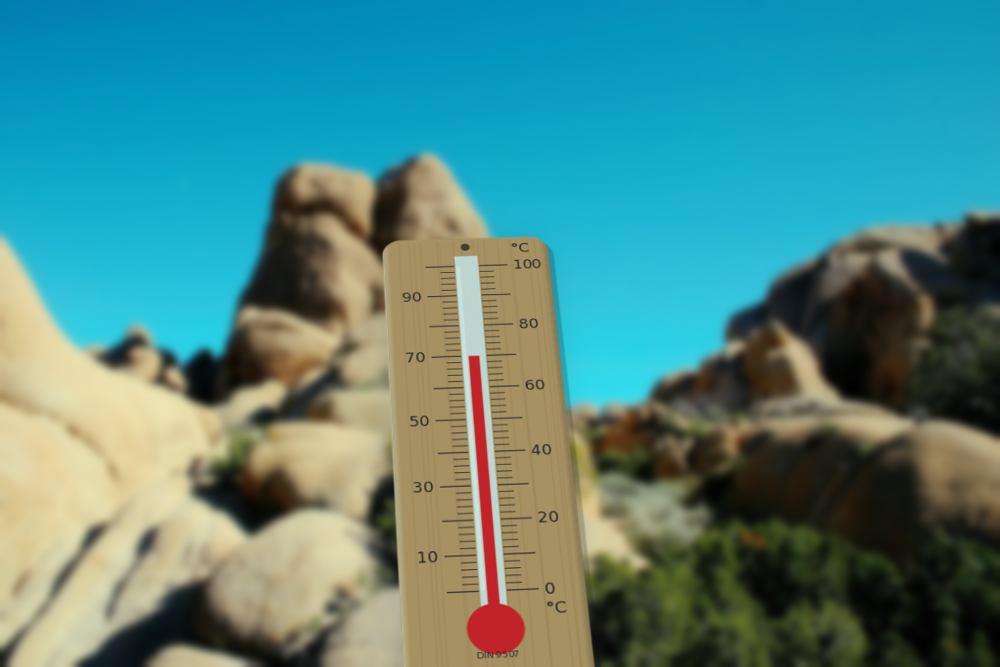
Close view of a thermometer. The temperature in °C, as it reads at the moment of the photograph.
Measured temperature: 70 °C
